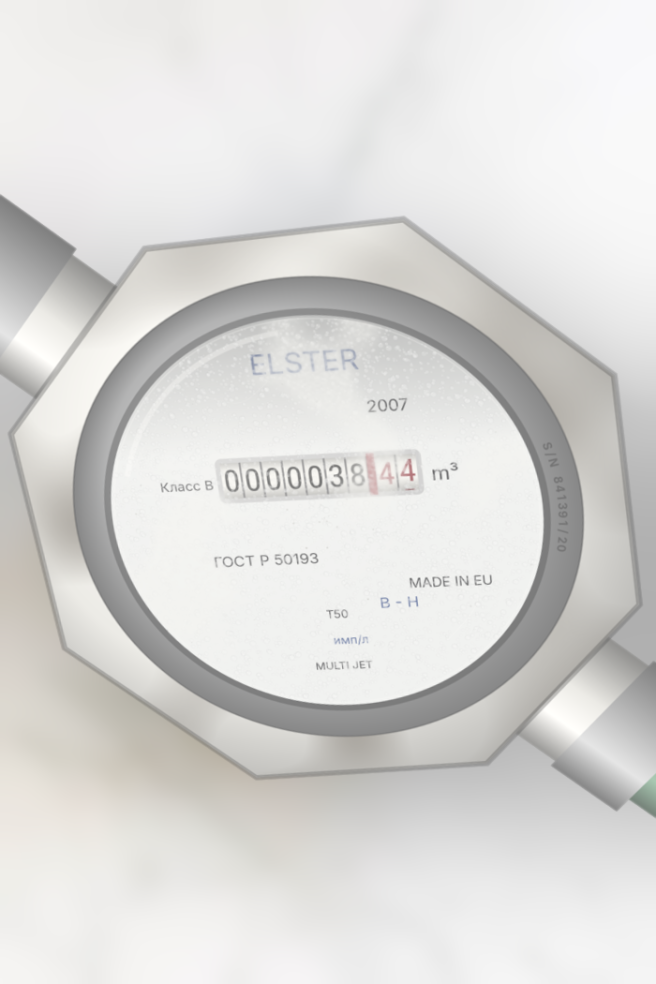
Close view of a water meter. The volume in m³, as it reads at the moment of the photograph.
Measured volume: 38.44 m³
